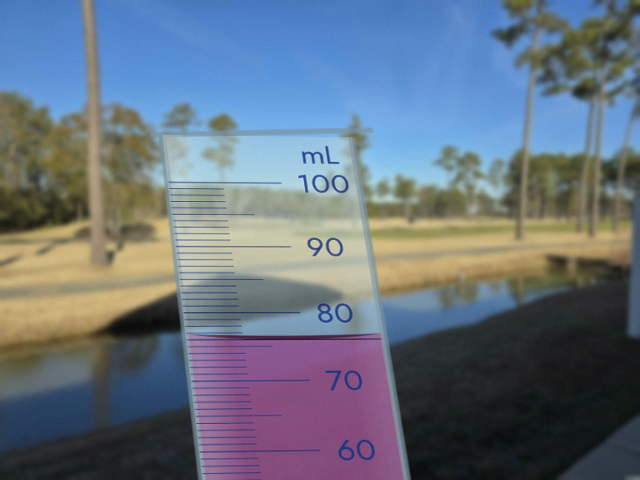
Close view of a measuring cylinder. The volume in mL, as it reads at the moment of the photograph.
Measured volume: 76 mL
